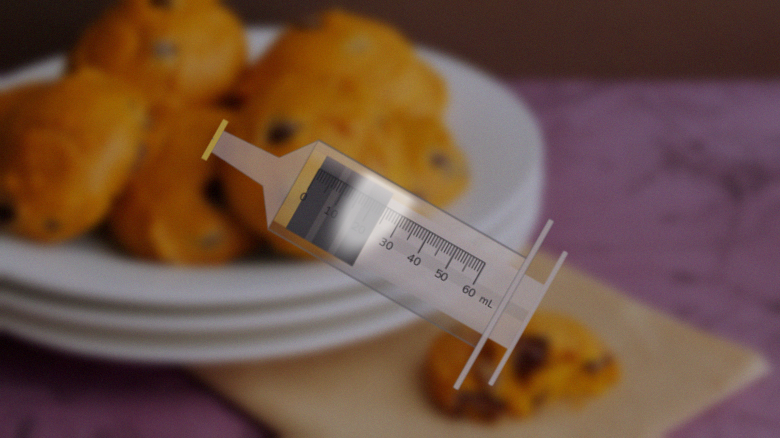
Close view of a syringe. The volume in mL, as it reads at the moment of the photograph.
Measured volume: 0 mL
